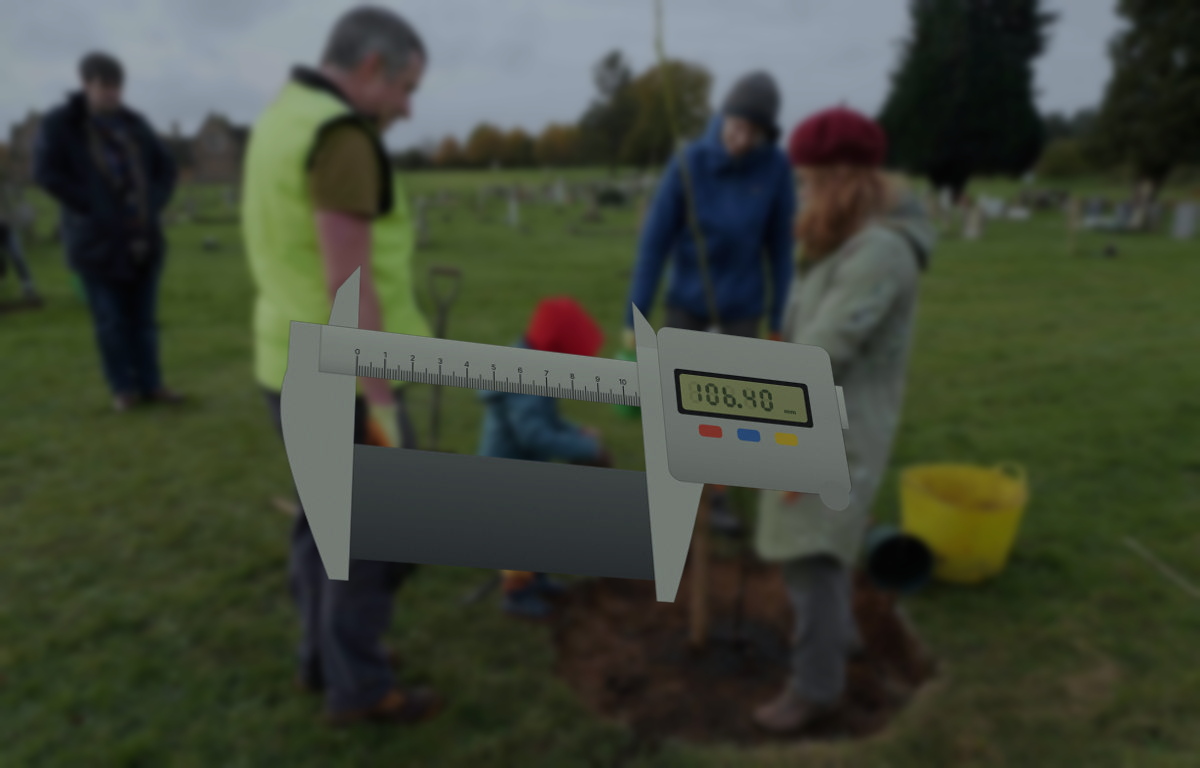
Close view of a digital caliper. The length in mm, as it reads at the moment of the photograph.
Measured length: 106.40 mm
